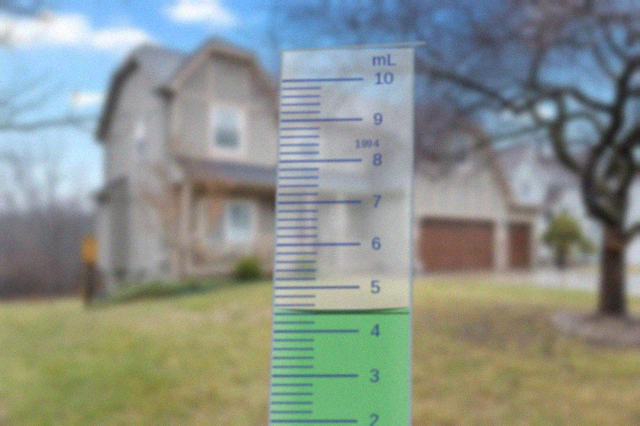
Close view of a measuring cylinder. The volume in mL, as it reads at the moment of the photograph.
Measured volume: 4.4 mL
